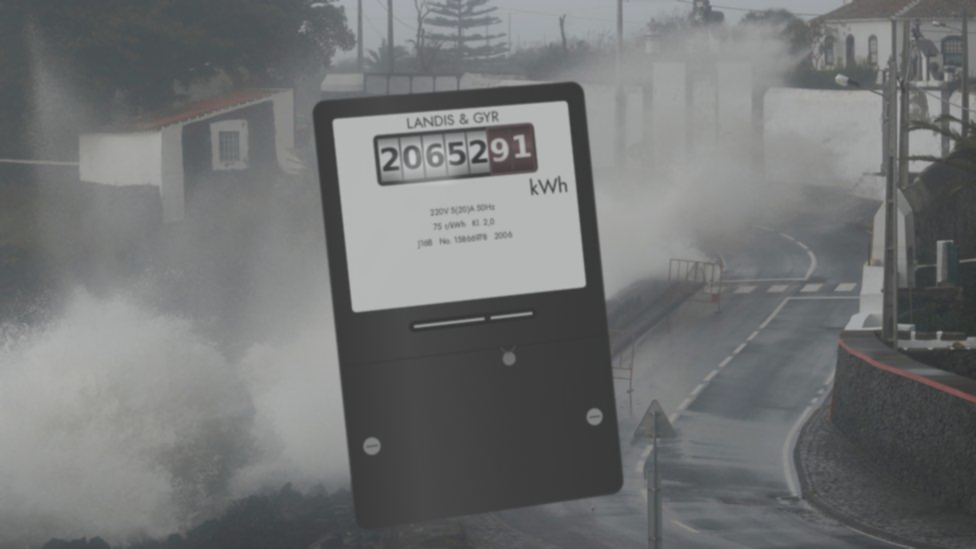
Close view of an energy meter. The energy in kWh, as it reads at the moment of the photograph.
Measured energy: 20652.91 kWh
